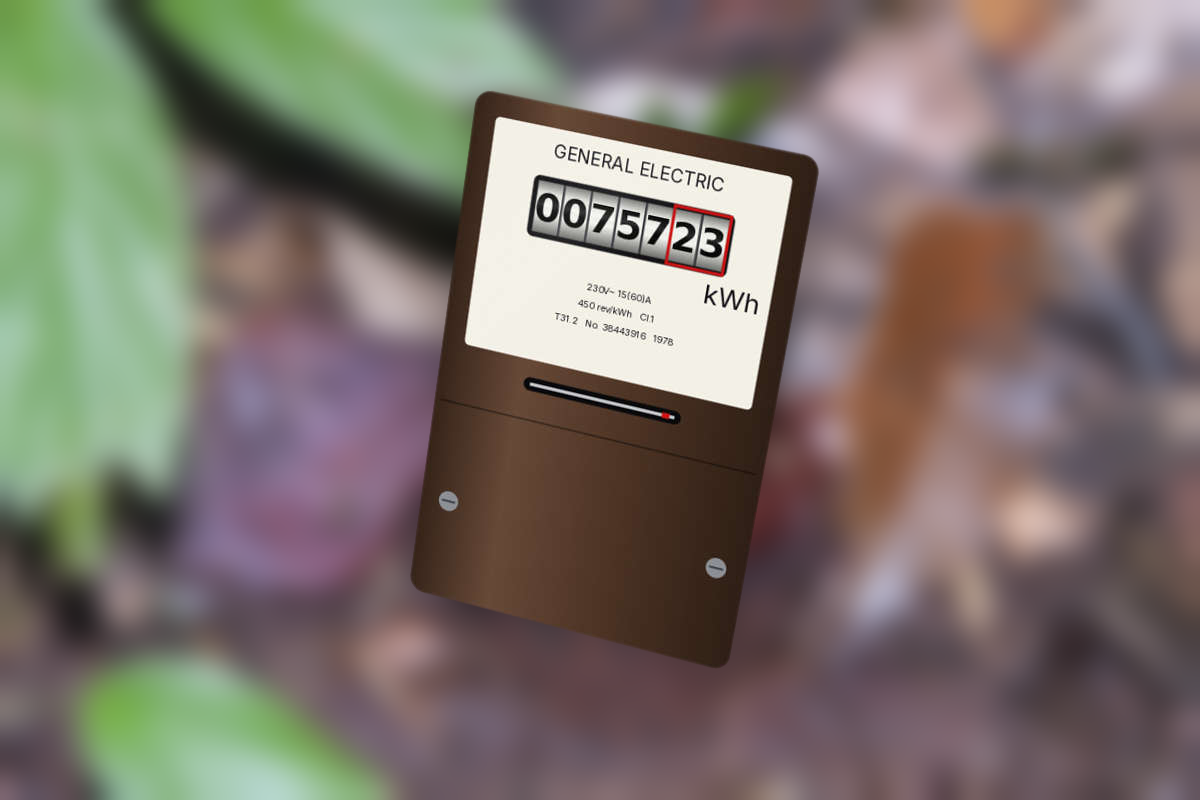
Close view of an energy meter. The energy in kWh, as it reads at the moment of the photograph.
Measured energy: 757.23 kWh
